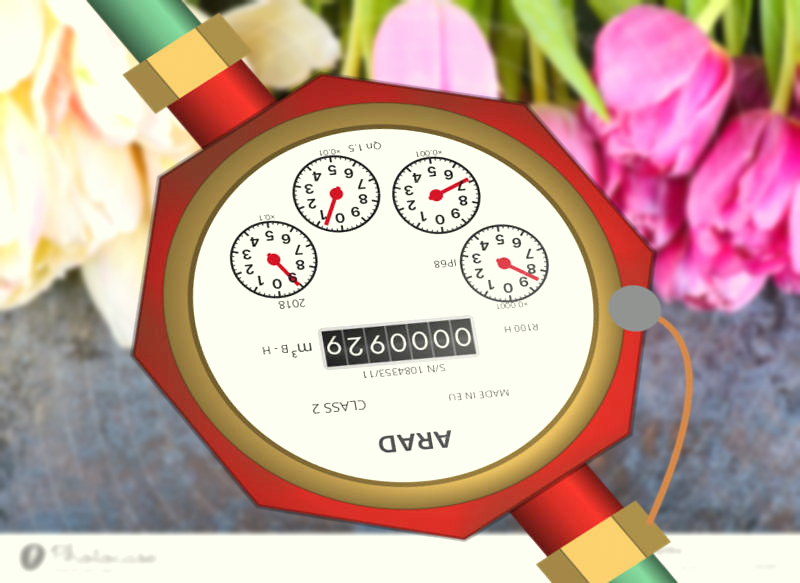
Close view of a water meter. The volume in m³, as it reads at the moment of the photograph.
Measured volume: 928.9068 m³
